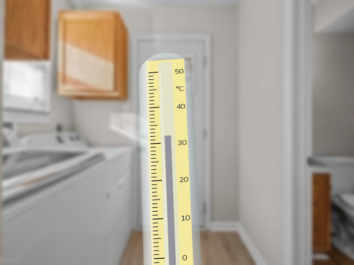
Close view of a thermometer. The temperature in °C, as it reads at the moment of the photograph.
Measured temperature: 32 °C
